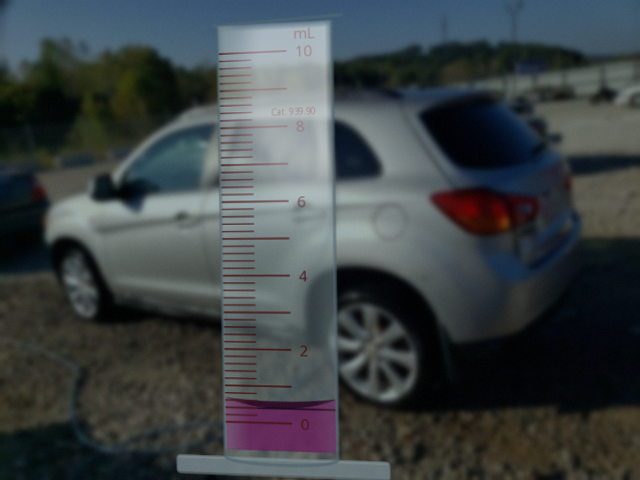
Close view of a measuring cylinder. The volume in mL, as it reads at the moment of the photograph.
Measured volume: 0.4 mL
